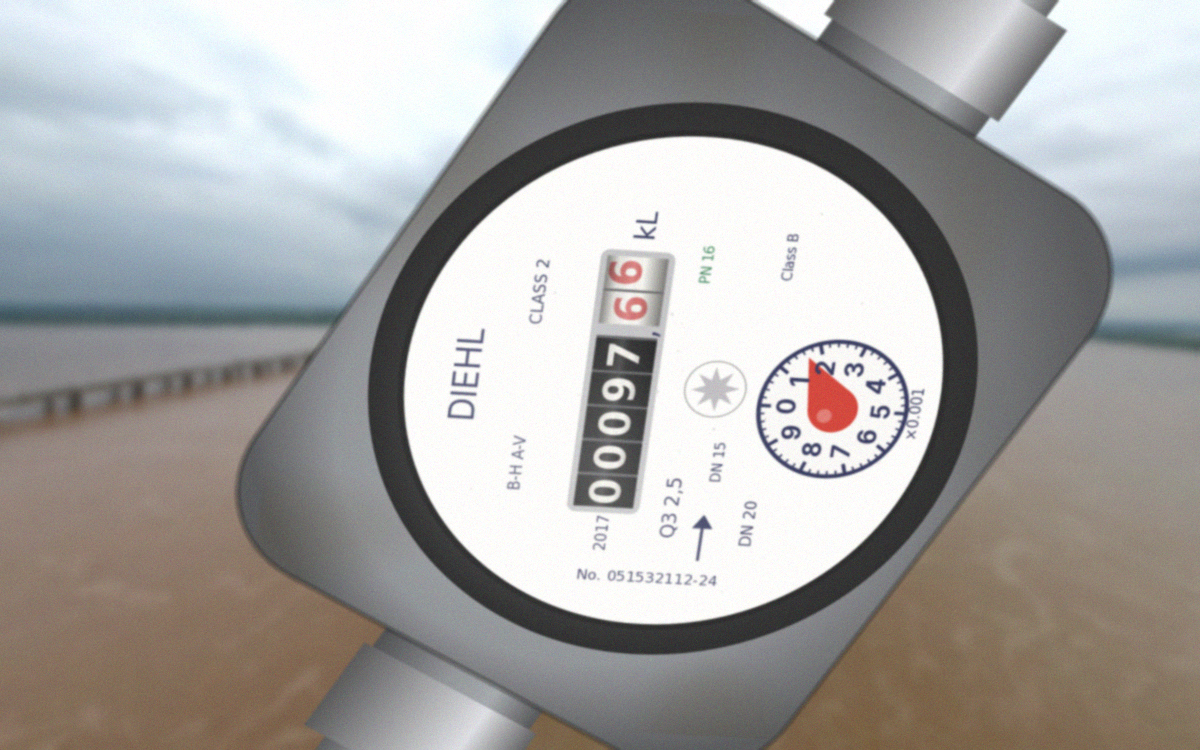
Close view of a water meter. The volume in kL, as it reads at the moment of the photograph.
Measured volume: 97.661 kL
